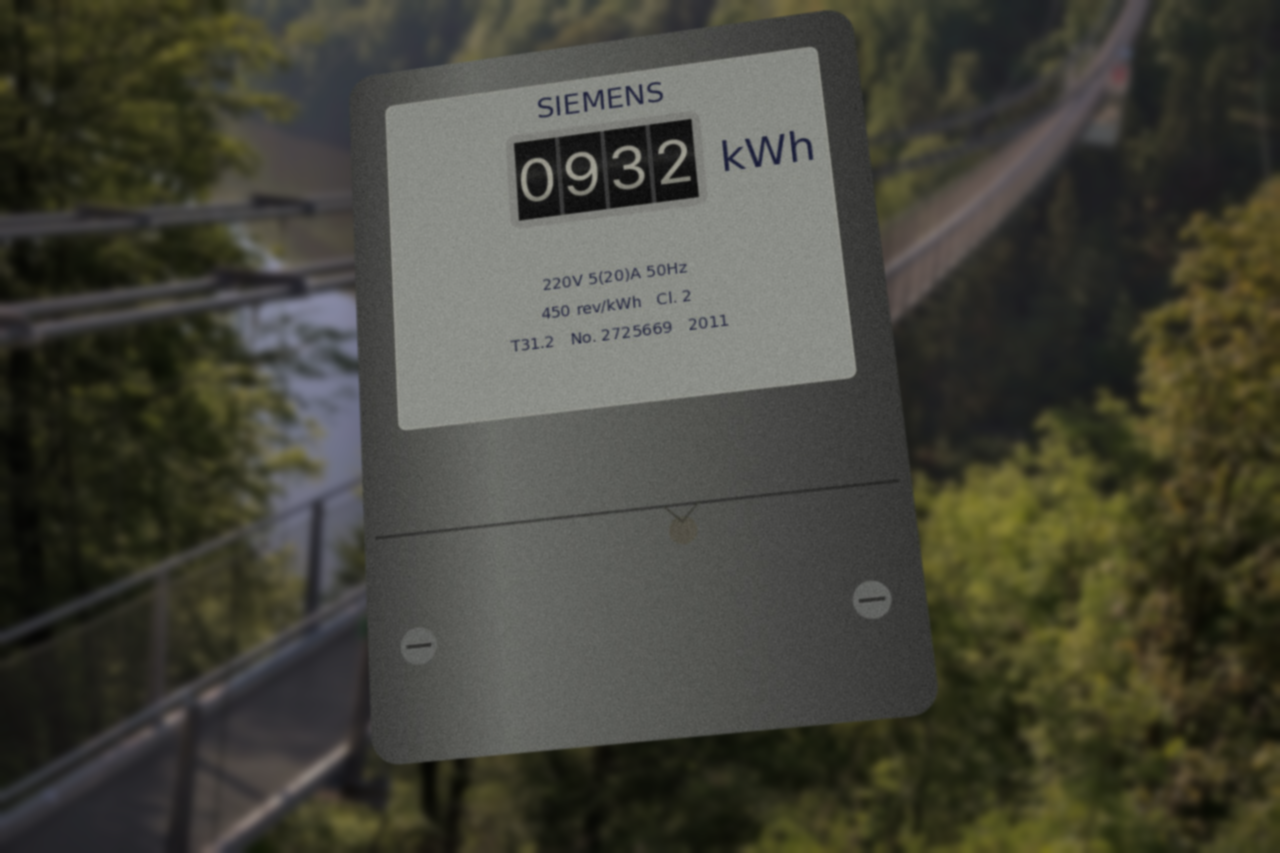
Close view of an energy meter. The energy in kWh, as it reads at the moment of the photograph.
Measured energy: 932 kWh
